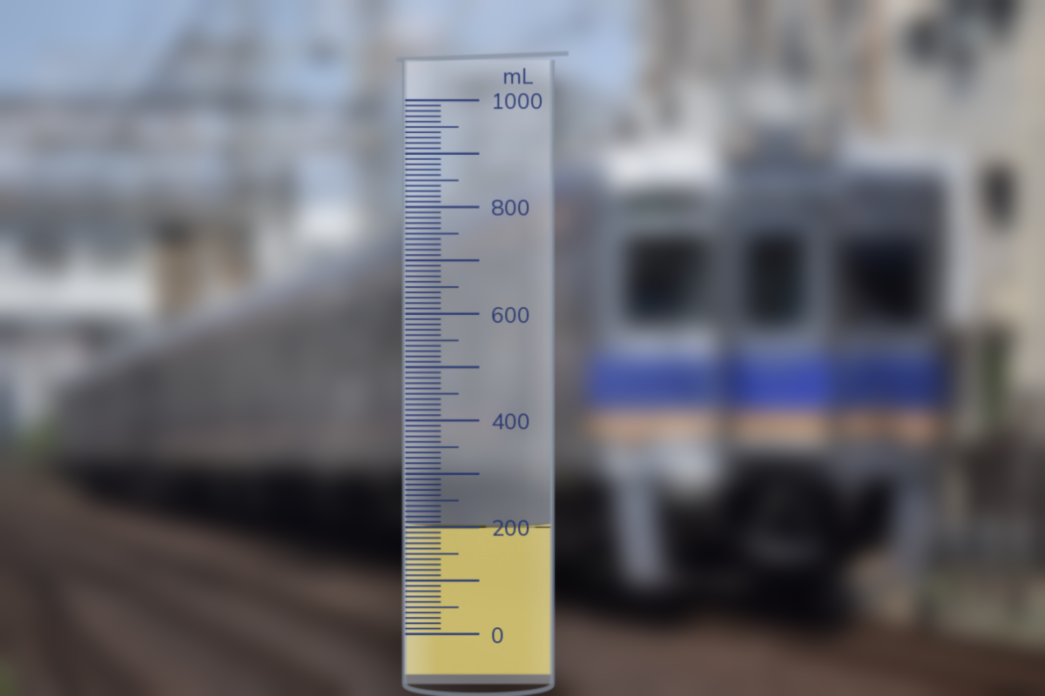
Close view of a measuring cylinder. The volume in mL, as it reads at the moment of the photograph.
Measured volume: 200 mL
